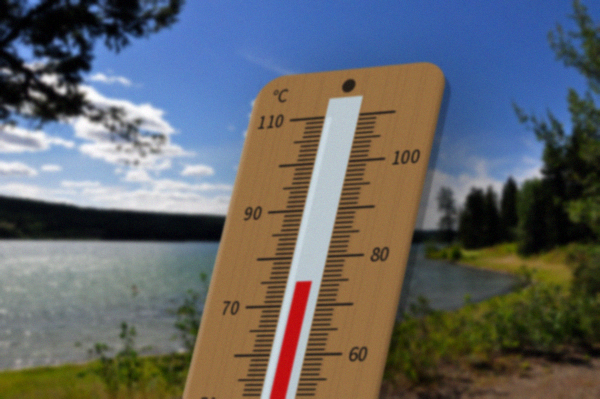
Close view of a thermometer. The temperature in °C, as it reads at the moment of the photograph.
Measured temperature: 75 °C
